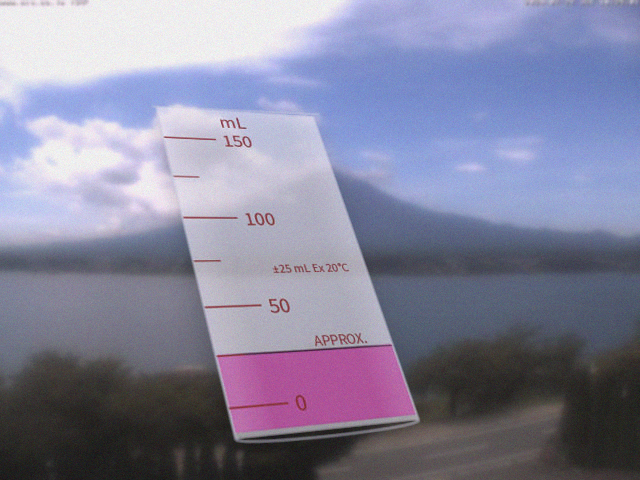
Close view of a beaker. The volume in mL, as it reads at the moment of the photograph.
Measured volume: 25 mL
